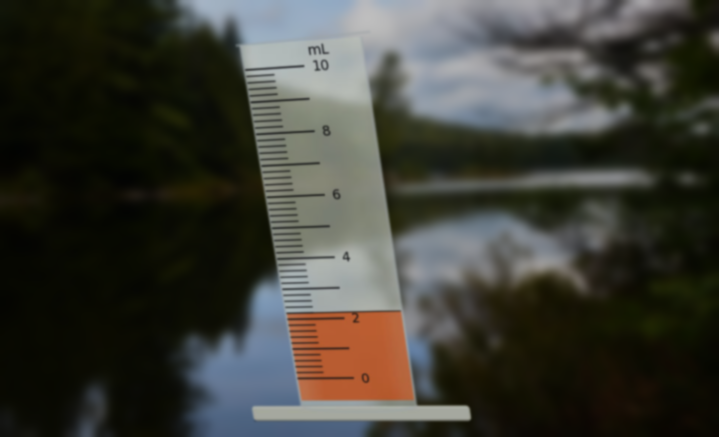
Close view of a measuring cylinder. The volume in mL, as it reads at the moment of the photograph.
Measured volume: 2.2 mL
